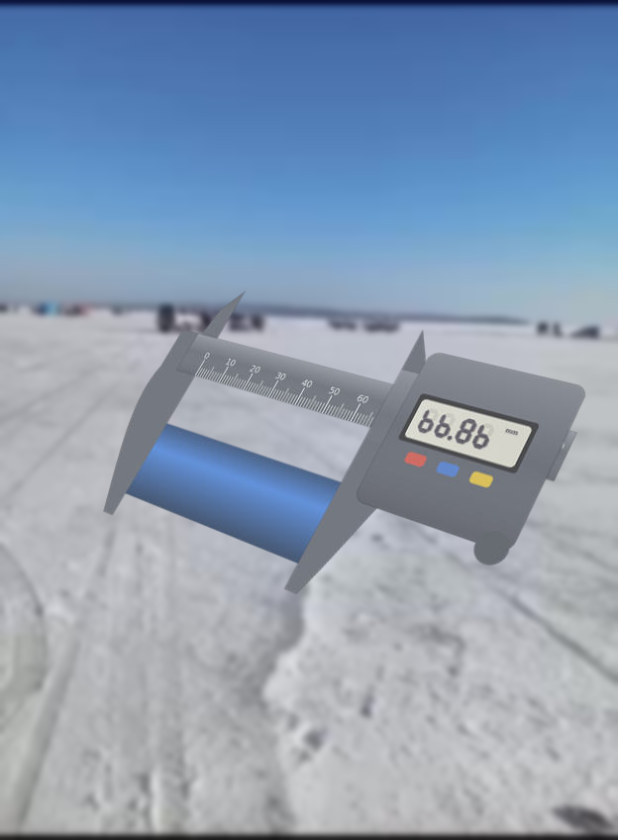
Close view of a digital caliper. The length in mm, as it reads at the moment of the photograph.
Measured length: 66.86 mm
